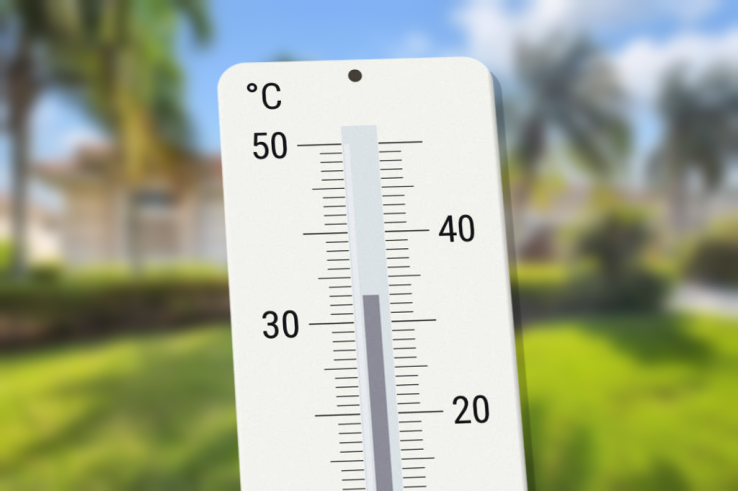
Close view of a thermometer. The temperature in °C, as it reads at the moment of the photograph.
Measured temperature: 33 °C
